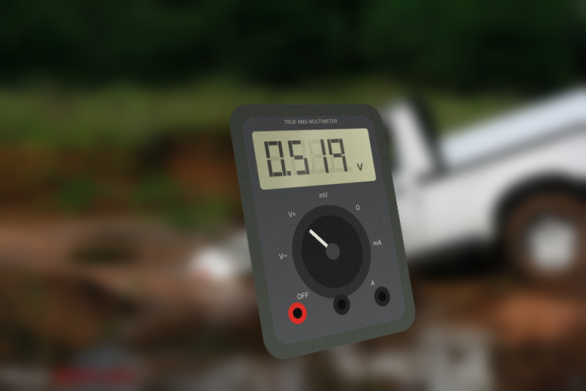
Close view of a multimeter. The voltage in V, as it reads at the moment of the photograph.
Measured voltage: 0.519 V
